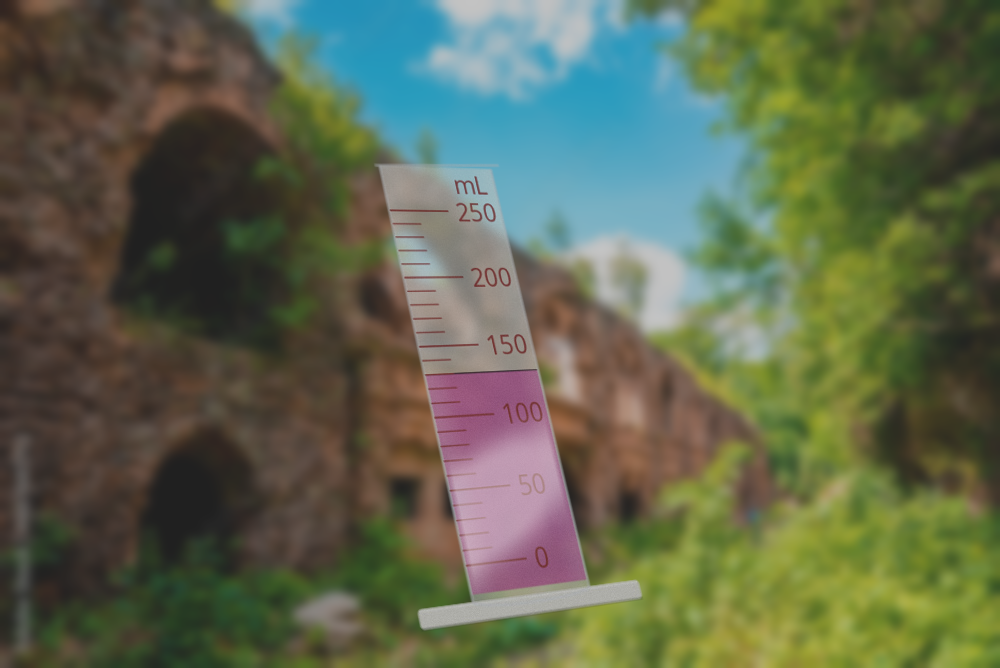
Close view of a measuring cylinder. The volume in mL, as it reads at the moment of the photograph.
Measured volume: 130 mL
